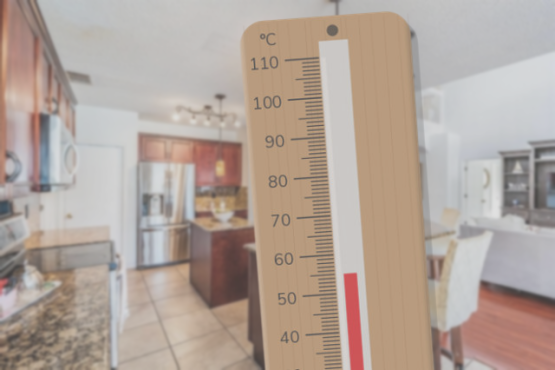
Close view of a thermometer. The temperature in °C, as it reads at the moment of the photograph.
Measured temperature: 55 °C
